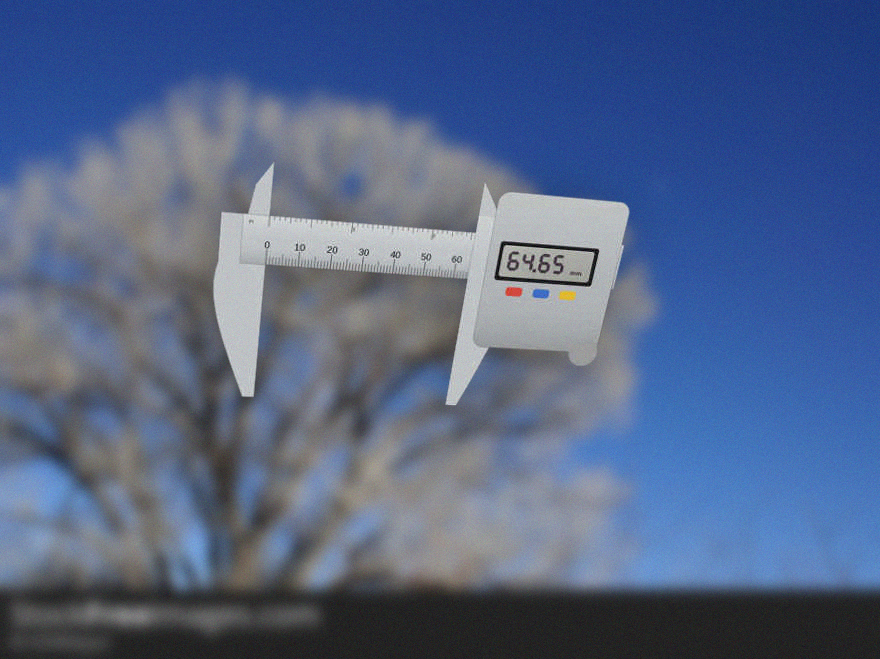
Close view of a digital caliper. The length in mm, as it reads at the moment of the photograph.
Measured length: 64.65 mm
